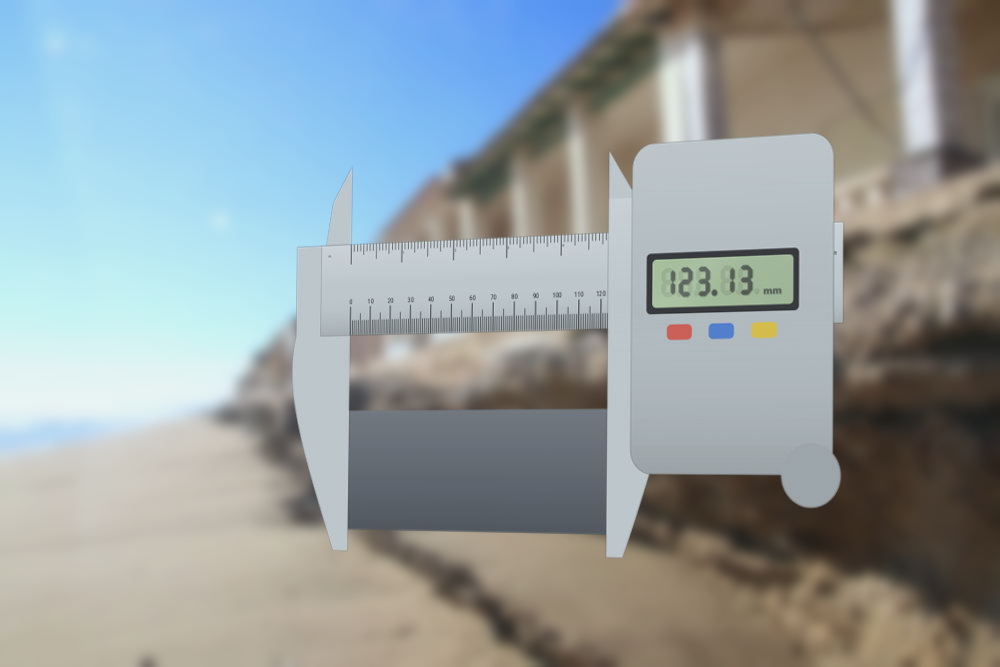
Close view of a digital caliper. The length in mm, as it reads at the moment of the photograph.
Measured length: 123.13 mm
